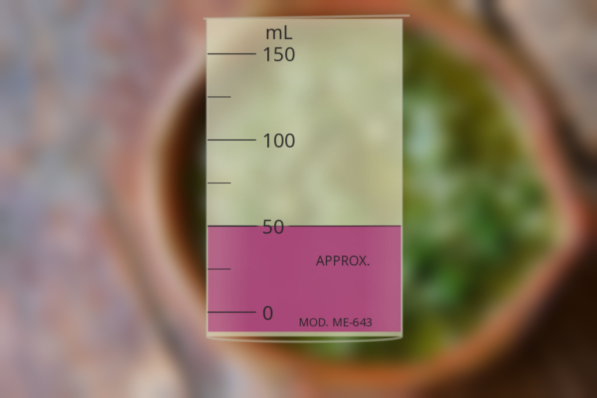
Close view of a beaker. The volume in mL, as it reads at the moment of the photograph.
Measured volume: 50 mL
